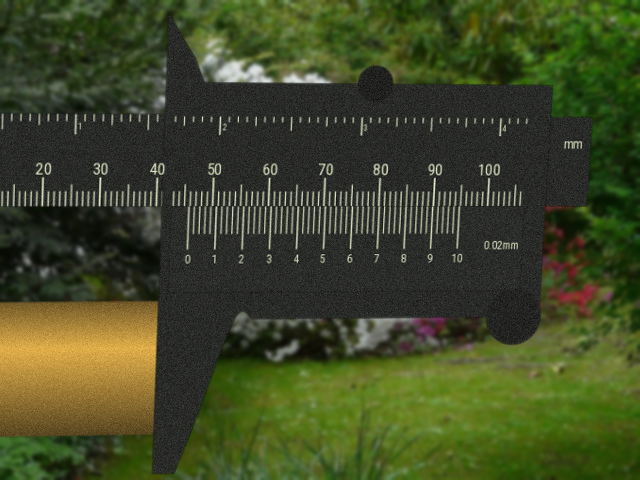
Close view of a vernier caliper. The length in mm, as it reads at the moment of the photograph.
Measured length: 45.8 mm
